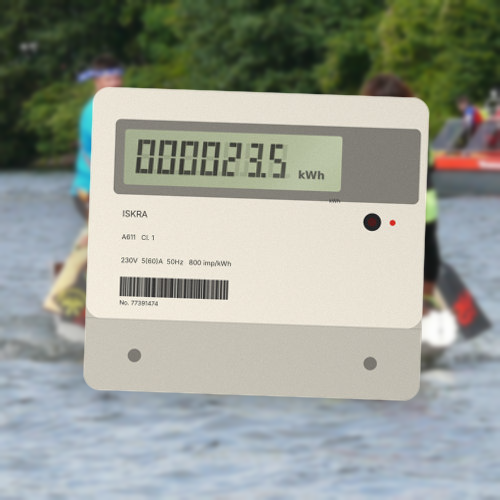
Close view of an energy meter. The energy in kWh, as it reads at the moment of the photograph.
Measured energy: 23.5 kWh
